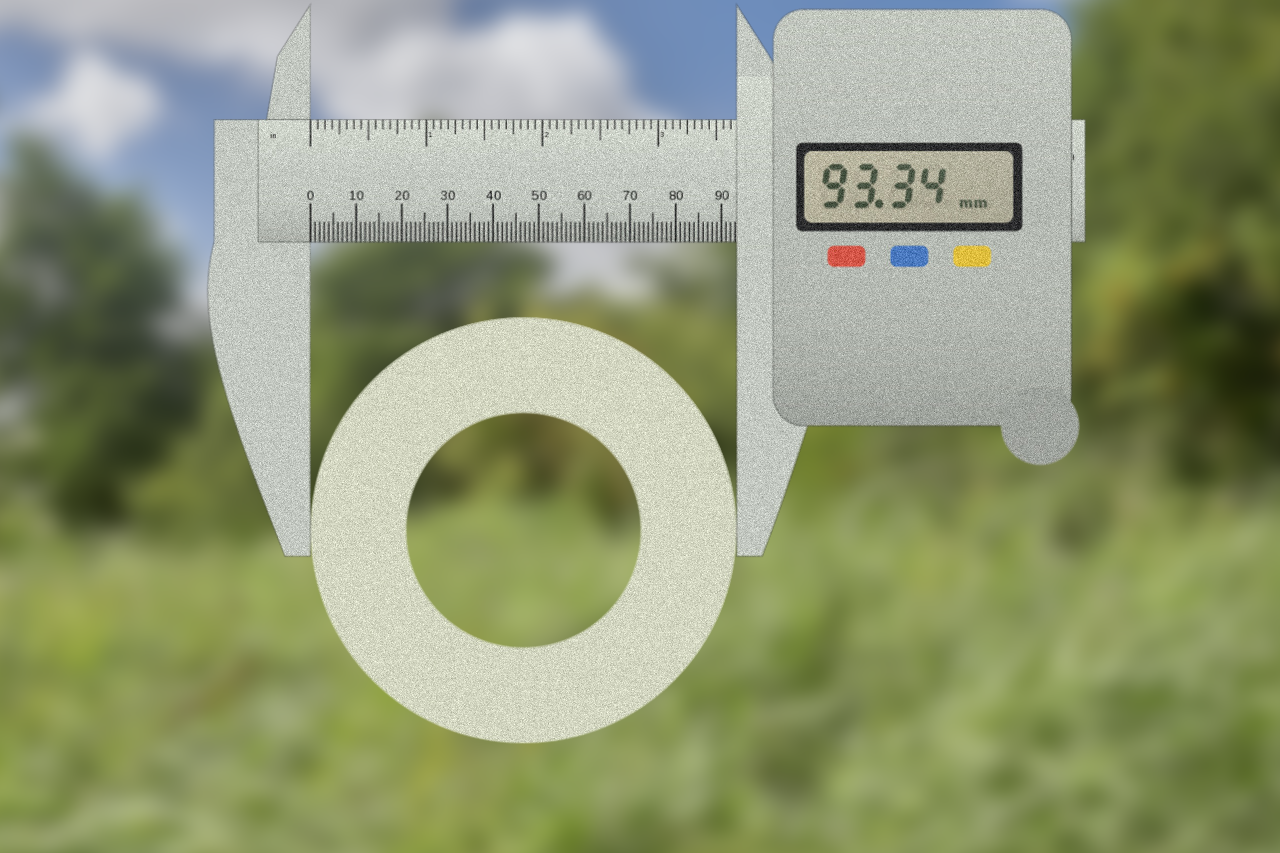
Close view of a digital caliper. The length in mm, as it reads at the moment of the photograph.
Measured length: 93.34 mm
